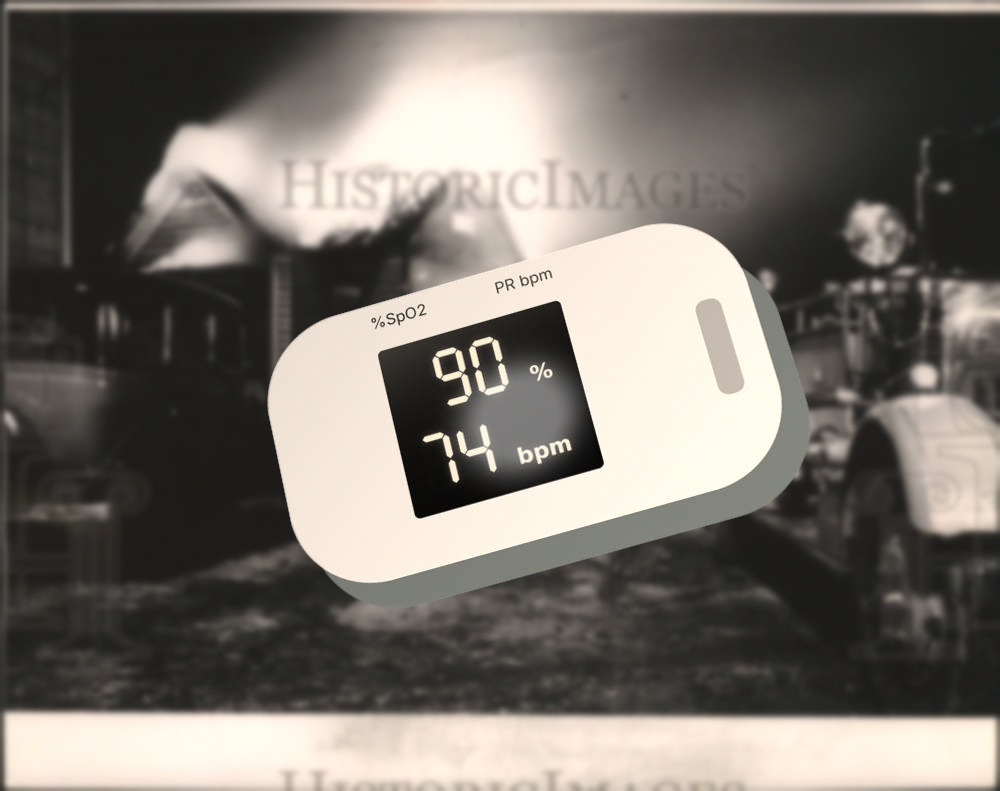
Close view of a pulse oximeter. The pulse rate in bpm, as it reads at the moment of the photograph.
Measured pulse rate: 74 bpm
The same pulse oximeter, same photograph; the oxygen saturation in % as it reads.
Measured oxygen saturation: 90 %
